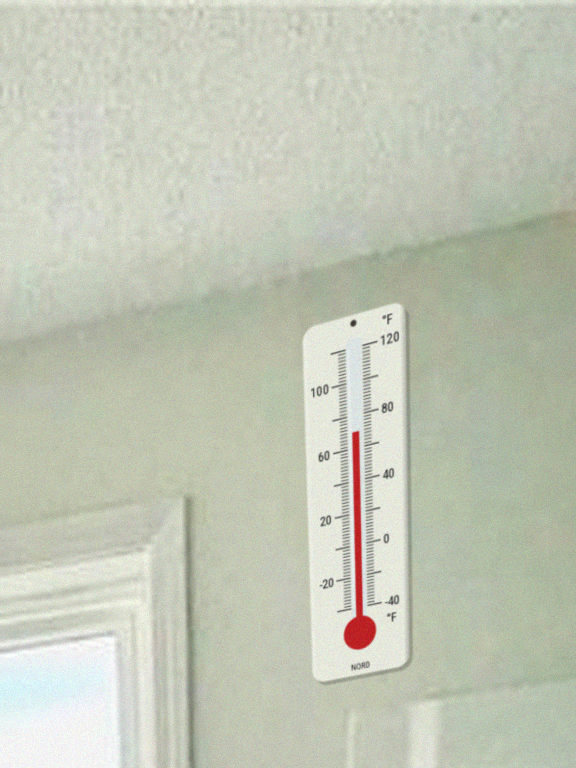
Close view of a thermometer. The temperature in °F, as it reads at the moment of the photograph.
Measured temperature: 70 °F
